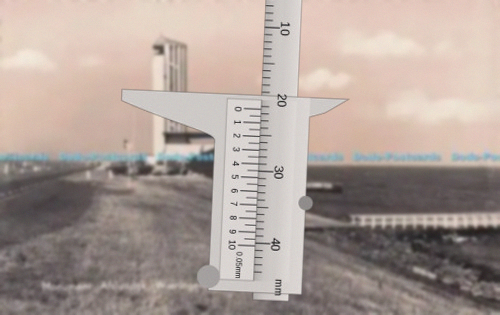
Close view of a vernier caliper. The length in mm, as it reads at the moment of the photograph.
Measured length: 21.4 mm
